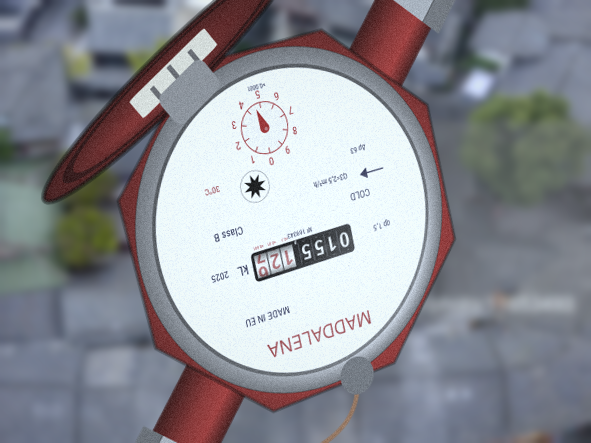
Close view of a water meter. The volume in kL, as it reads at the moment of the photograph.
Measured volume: 155.1264 kL
